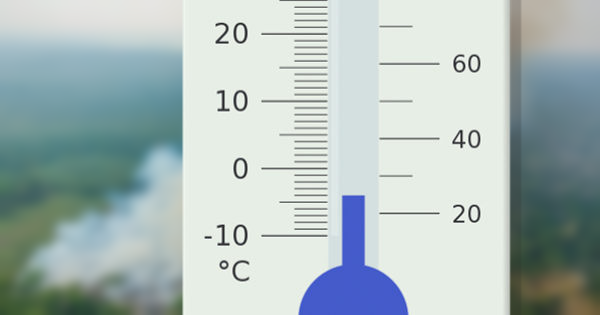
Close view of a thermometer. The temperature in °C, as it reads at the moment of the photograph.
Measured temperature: -4 °C
